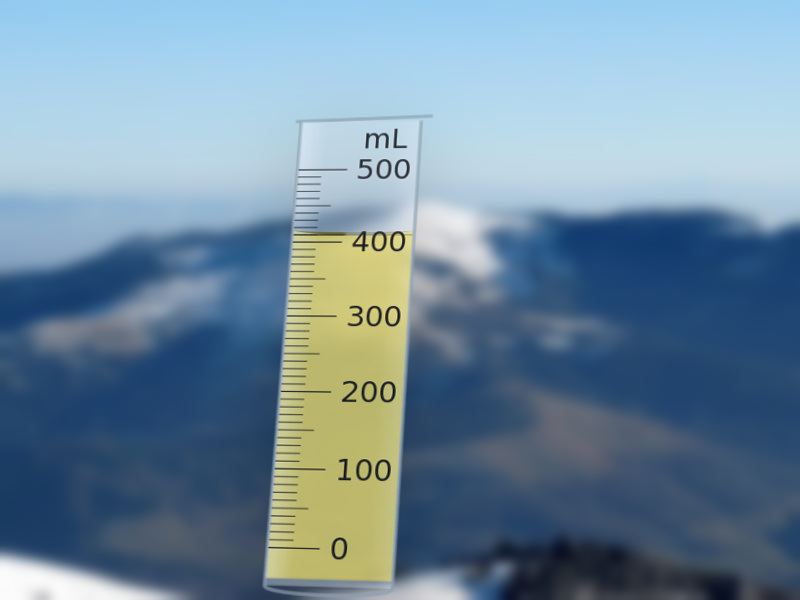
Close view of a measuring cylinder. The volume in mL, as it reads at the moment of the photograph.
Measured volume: 410 mL
